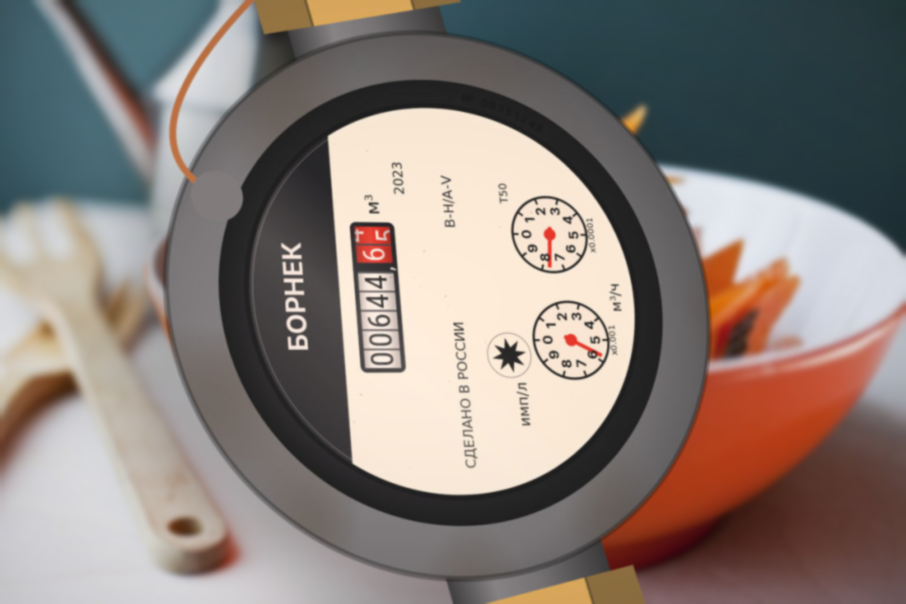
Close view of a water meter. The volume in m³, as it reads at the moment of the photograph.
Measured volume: 644.6457 m³
